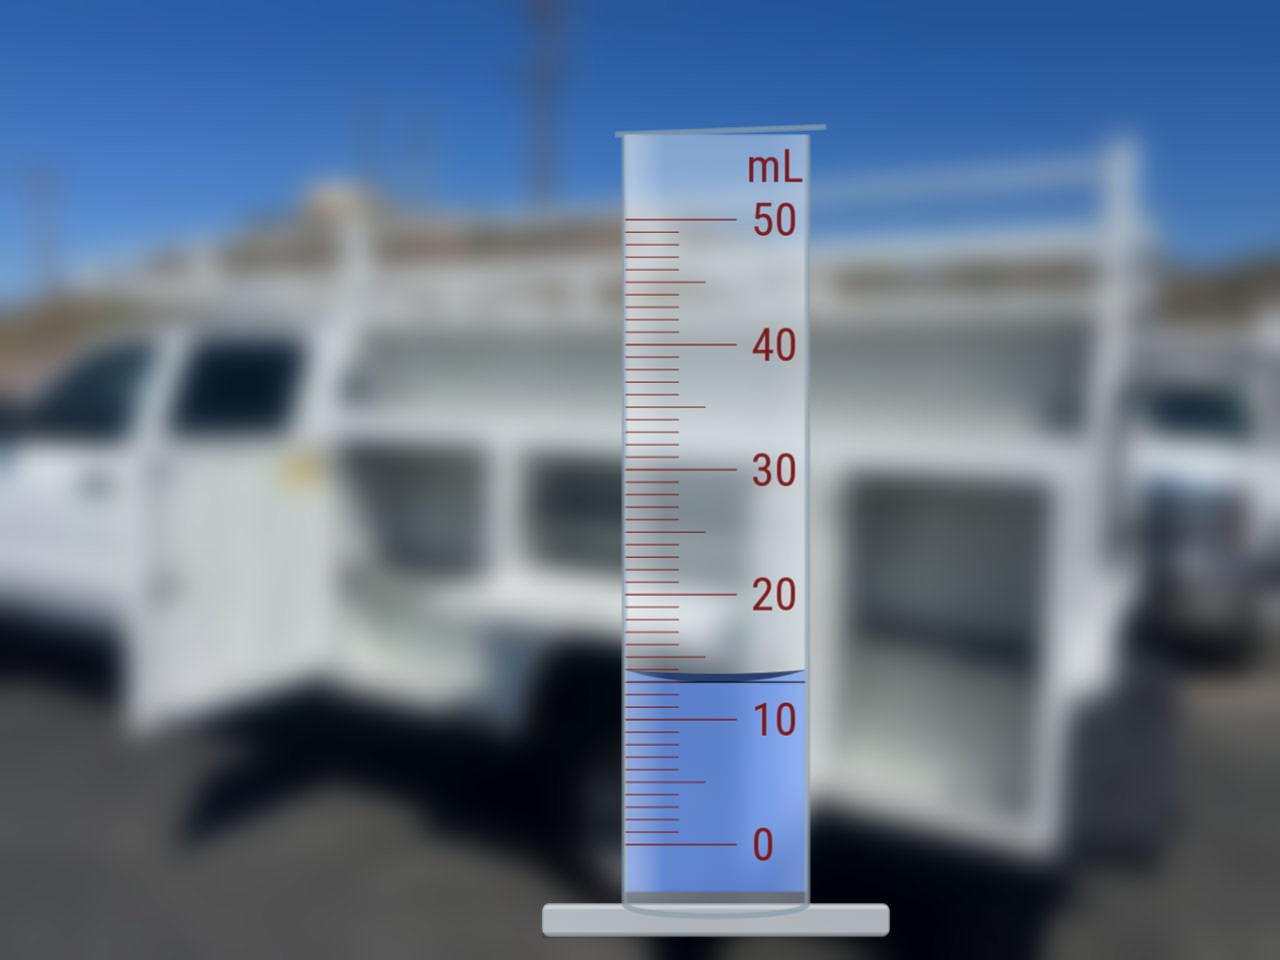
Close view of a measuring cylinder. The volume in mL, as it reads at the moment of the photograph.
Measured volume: 13 mL
